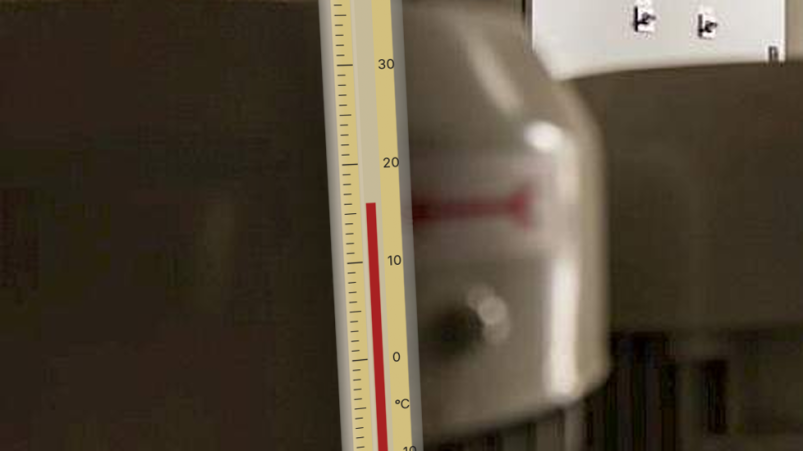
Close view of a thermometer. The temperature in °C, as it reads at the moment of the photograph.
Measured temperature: 16 °C
